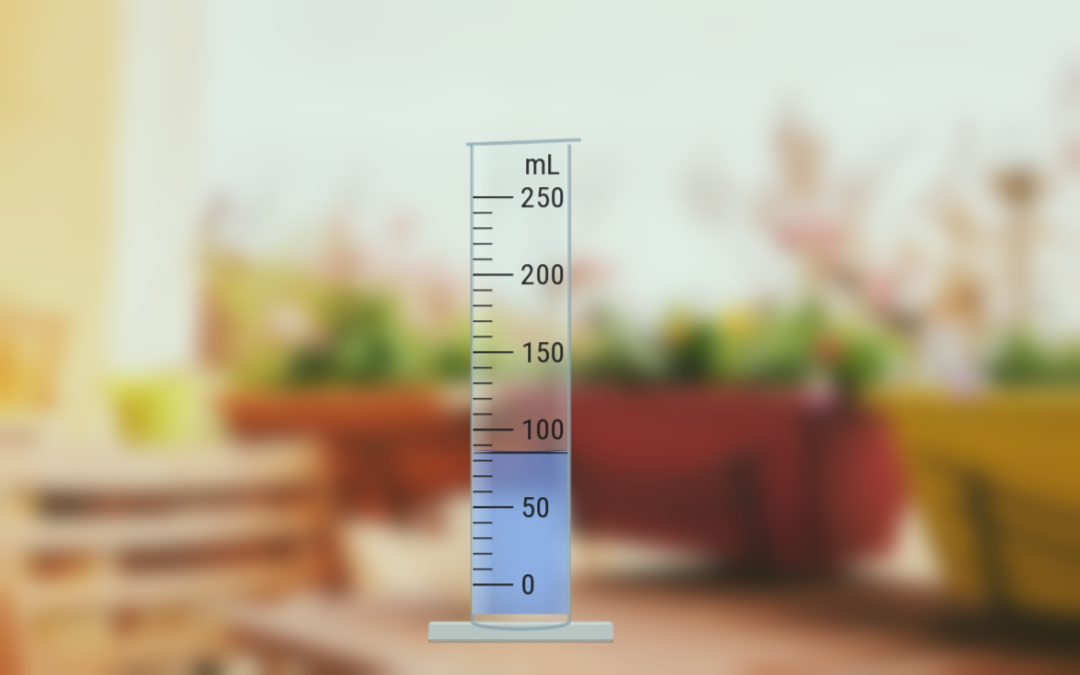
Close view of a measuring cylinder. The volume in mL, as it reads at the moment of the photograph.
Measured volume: 85 mL
